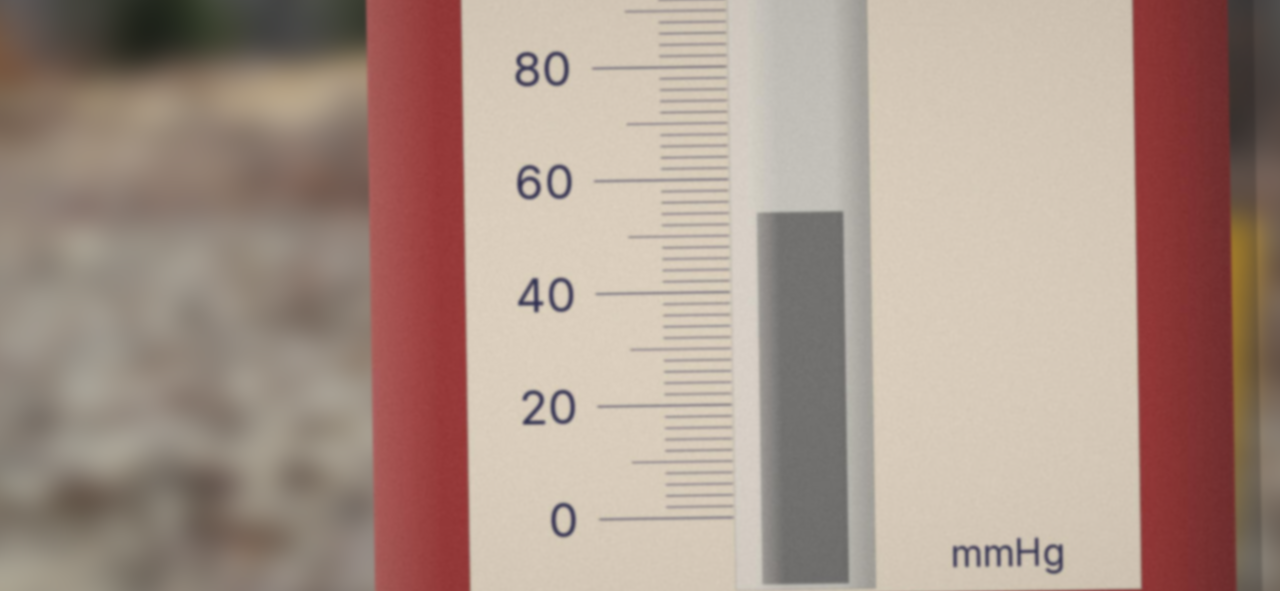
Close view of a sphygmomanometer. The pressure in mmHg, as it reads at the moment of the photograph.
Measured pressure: 54 mmHg
